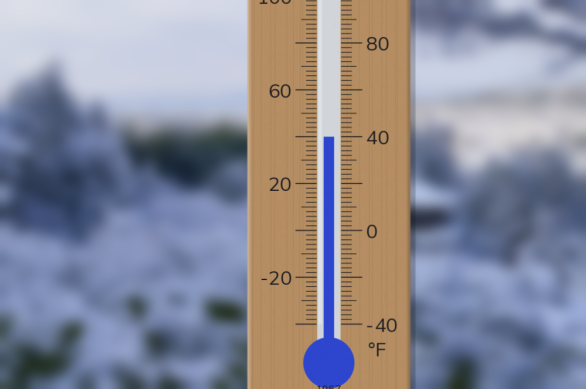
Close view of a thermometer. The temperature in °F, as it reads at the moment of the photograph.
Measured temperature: 40 °F
